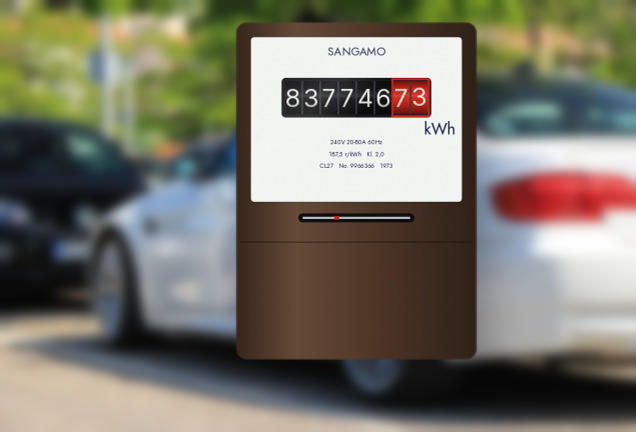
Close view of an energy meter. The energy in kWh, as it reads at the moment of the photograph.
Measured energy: 837746.73 kWh
